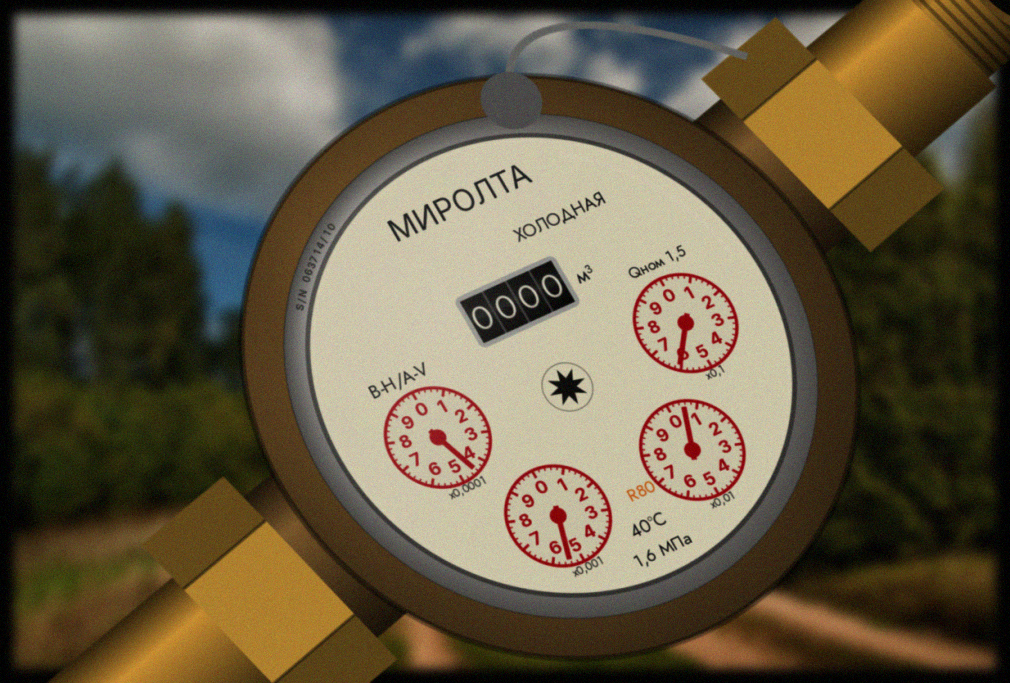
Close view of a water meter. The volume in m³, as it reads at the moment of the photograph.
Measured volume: 0.6054 m³
